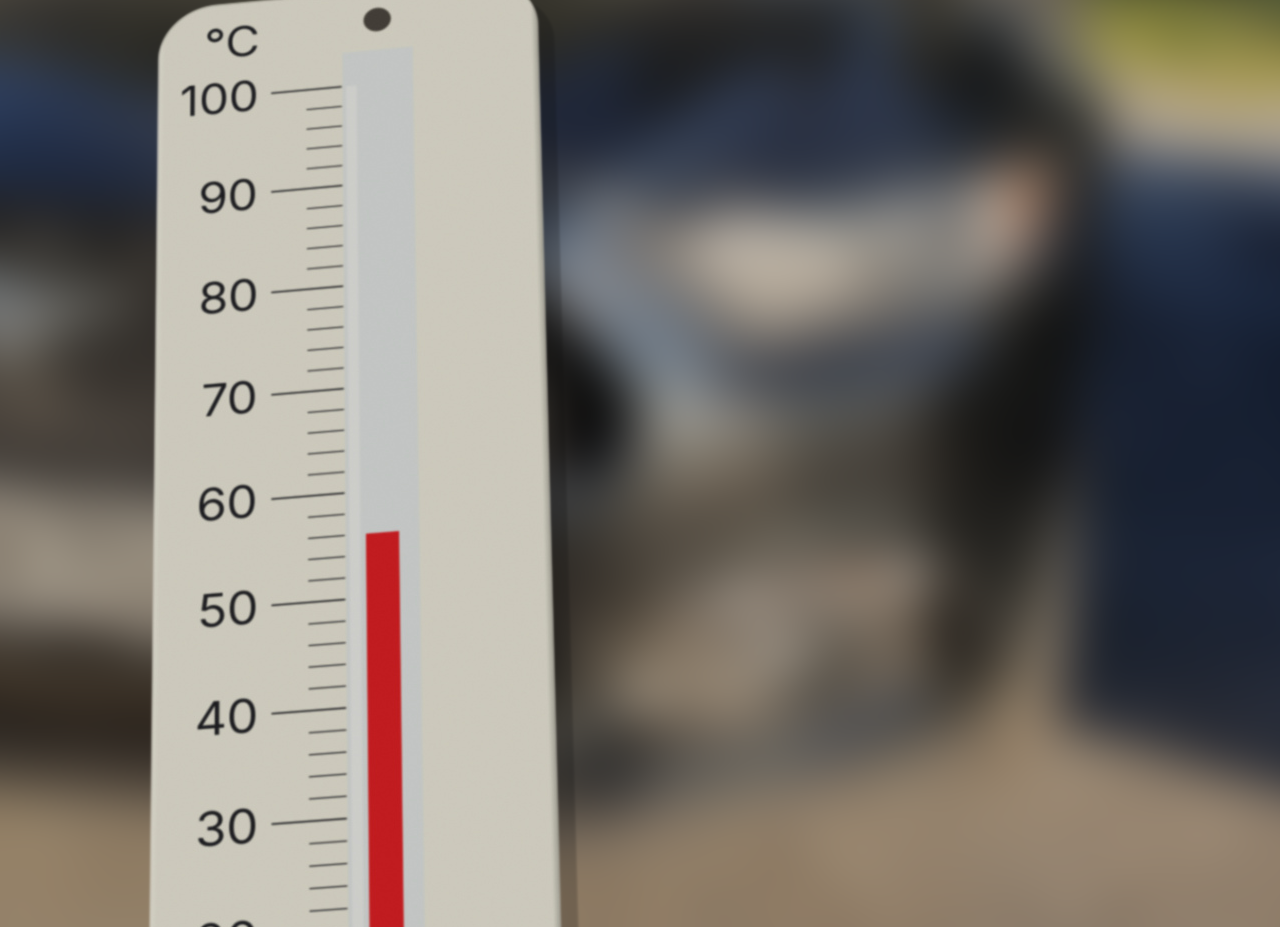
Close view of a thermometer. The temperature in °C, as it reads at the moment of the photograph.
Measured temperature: 56 °C
